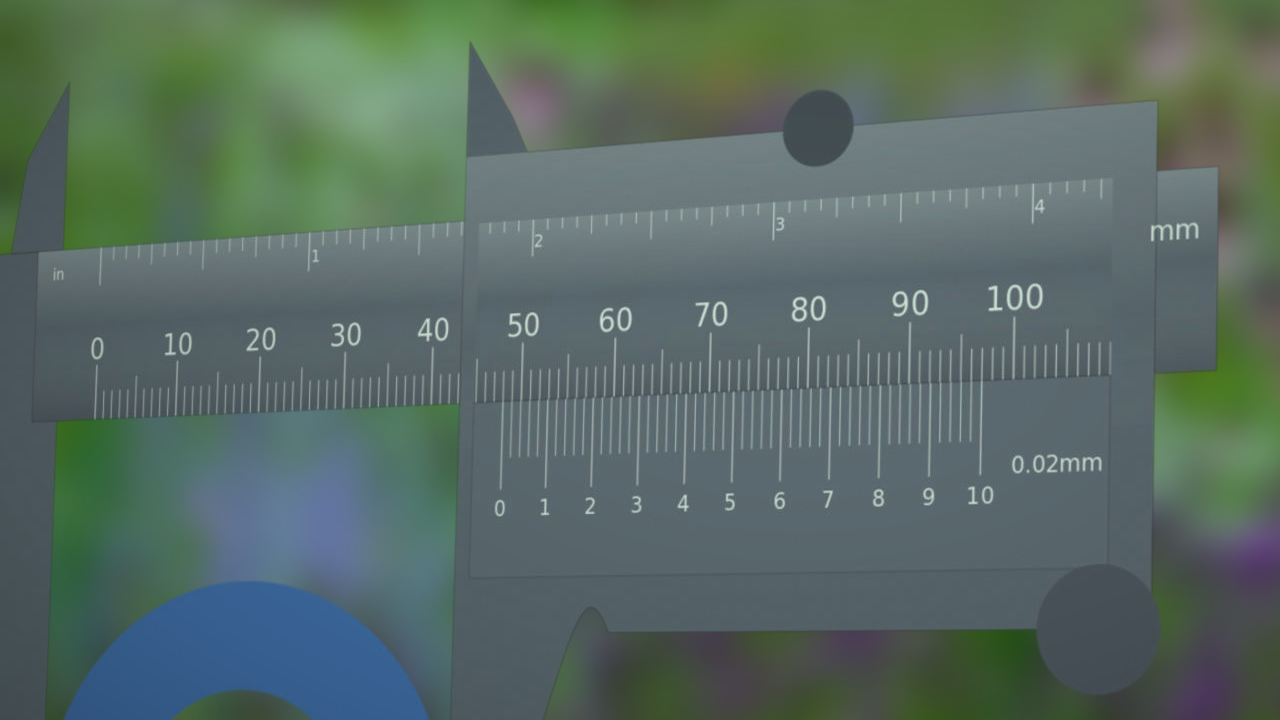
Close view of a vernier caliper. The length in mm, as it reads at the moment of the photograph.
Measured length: 48.0 mm
